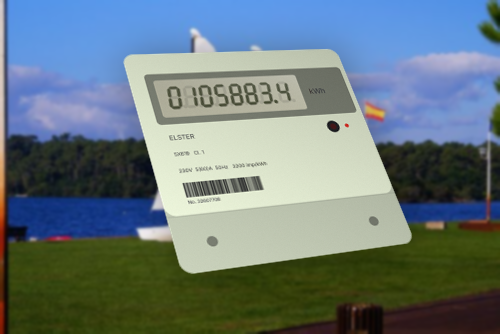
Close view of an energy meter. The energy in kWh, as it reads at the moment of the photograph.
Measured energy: 105883.4 kWh
